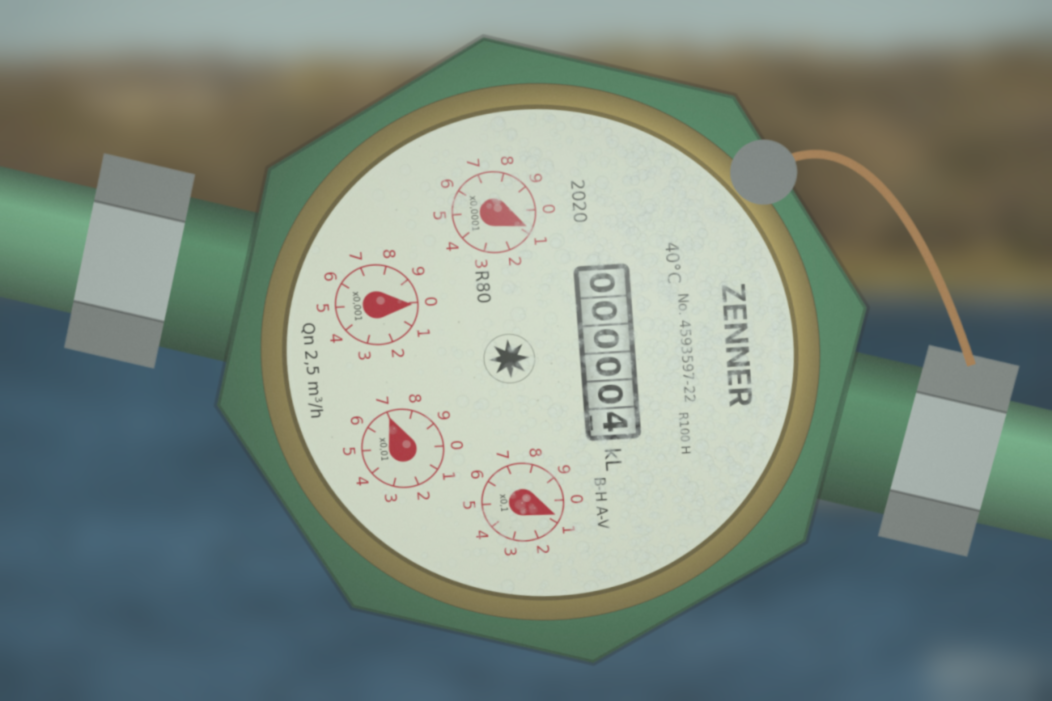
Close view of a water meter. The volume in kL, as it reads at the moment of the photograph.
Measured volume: 4.0700 kL
